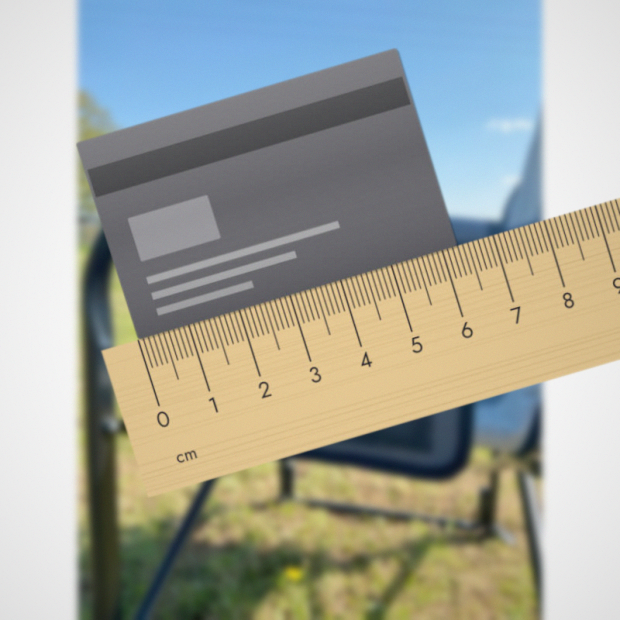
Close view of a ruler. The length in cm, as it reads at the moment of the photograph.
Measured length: 6.3 cm
